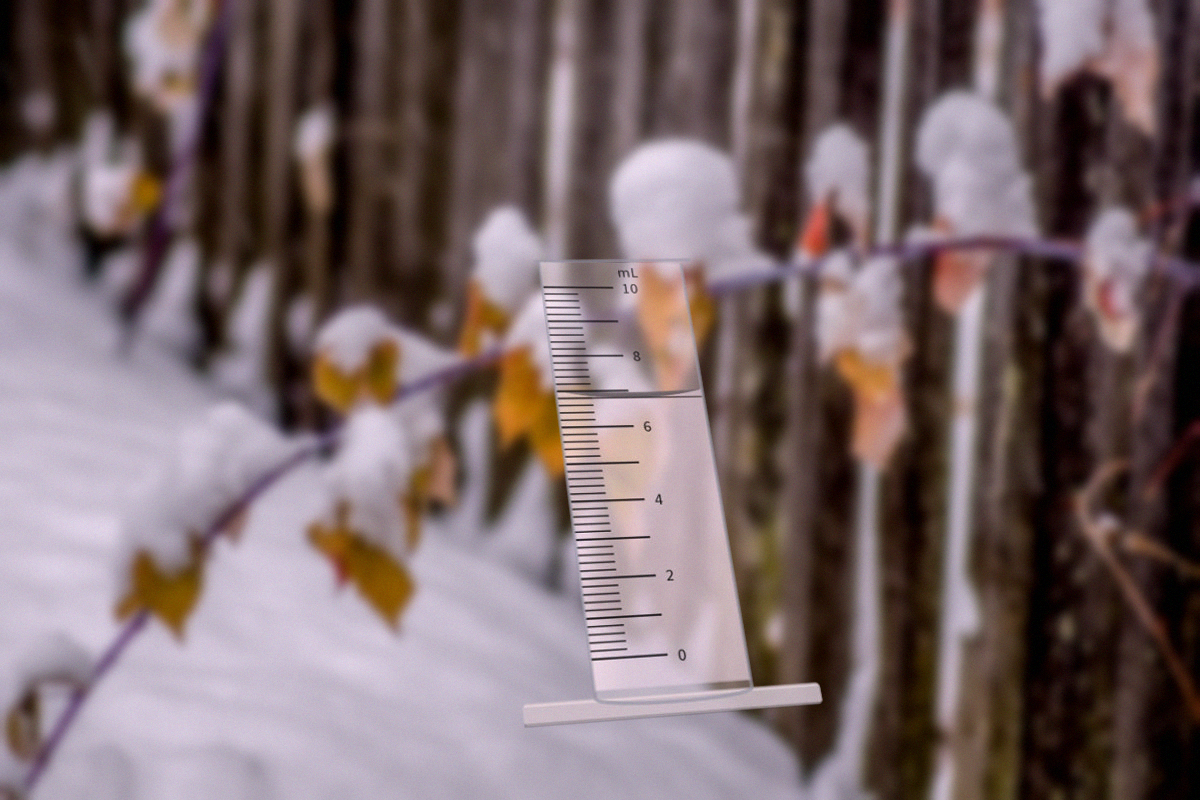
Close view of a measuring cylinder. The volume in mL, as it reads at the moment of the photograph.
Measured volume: 6.8 mL
